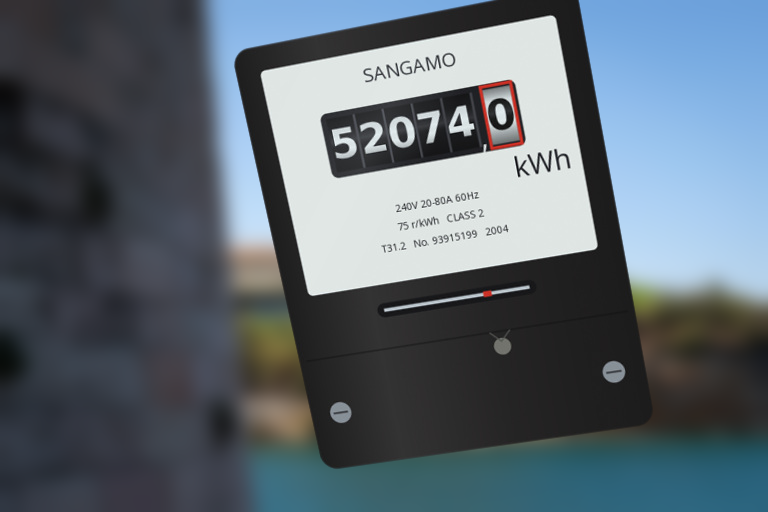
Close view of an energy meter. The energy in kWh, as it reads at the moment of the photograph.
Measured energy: 52074.0 kWh
